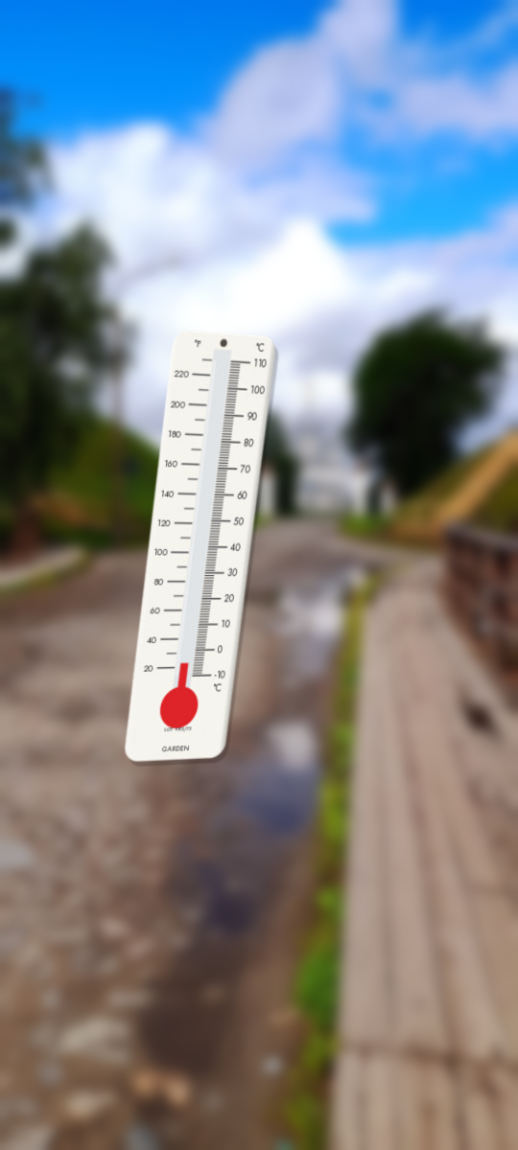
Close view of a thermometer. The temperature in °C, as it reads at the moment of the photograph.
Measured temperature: -5 °C
